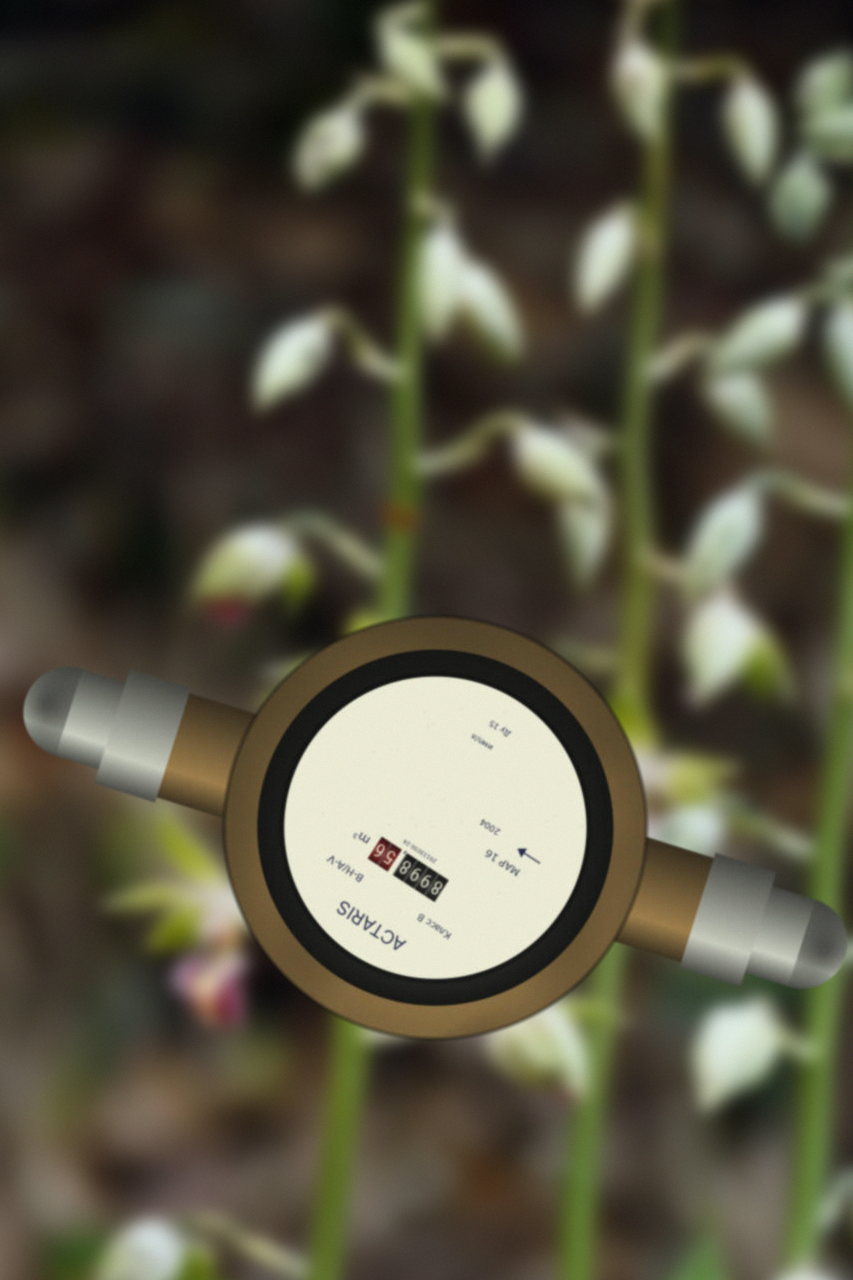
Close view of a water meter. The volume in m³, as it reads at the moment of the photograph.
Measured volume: 8998.56 m³
